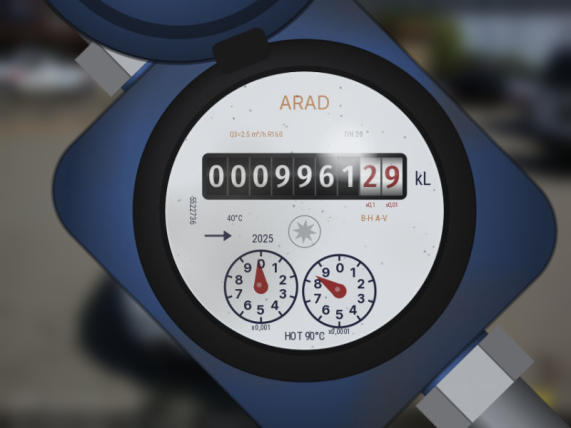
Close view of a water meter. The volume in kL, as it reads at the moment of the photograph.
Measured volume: 9961.2898 kL
